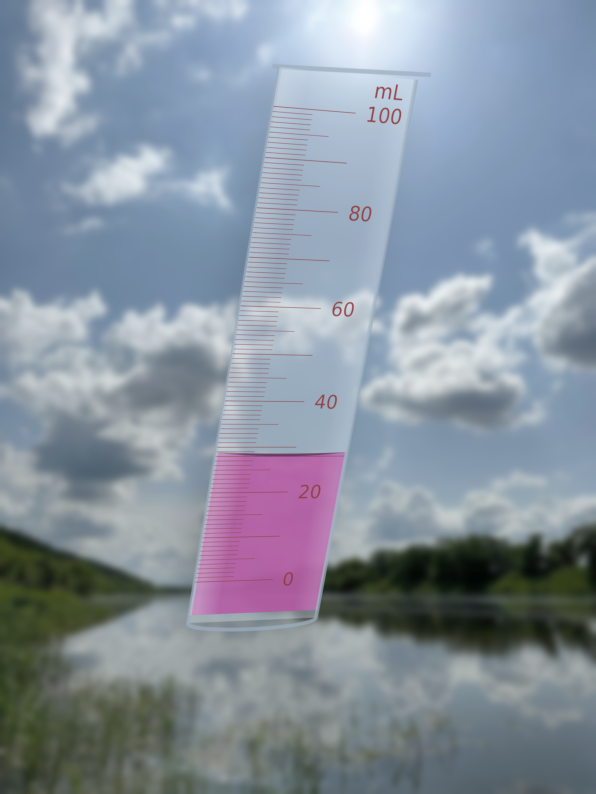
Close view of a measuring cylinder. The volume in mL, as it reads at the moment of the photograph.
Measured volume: 28 mL
